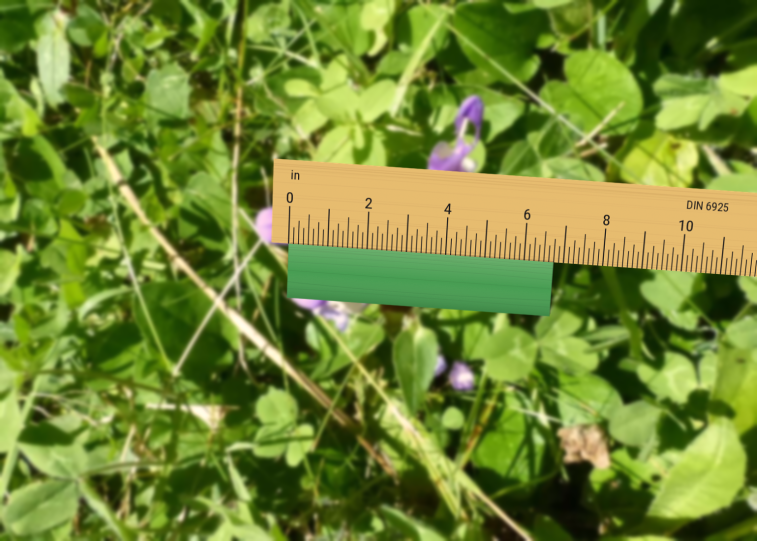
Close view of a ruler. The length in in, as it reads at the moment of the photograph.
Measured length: 6.75 in
